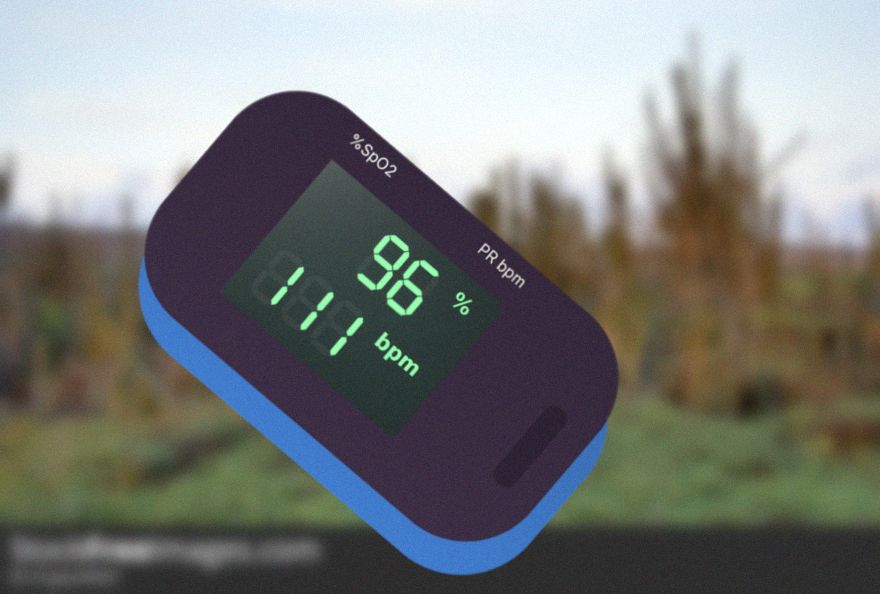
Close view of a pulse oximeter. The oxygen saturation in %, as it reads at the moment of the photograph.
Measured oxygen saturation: 96 %
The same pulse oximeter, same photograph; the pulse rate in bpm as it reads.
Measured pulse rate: 111 bpm
